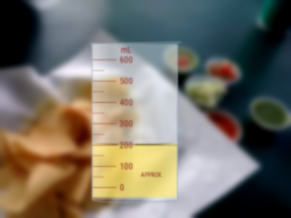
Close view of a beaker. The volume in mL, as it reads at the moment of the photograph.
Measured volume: 200 mL
